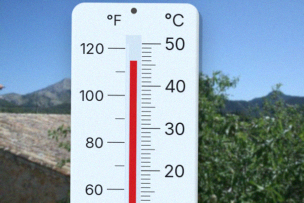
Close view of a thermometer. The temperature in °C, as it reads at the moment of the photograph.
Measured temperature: 46 °C
